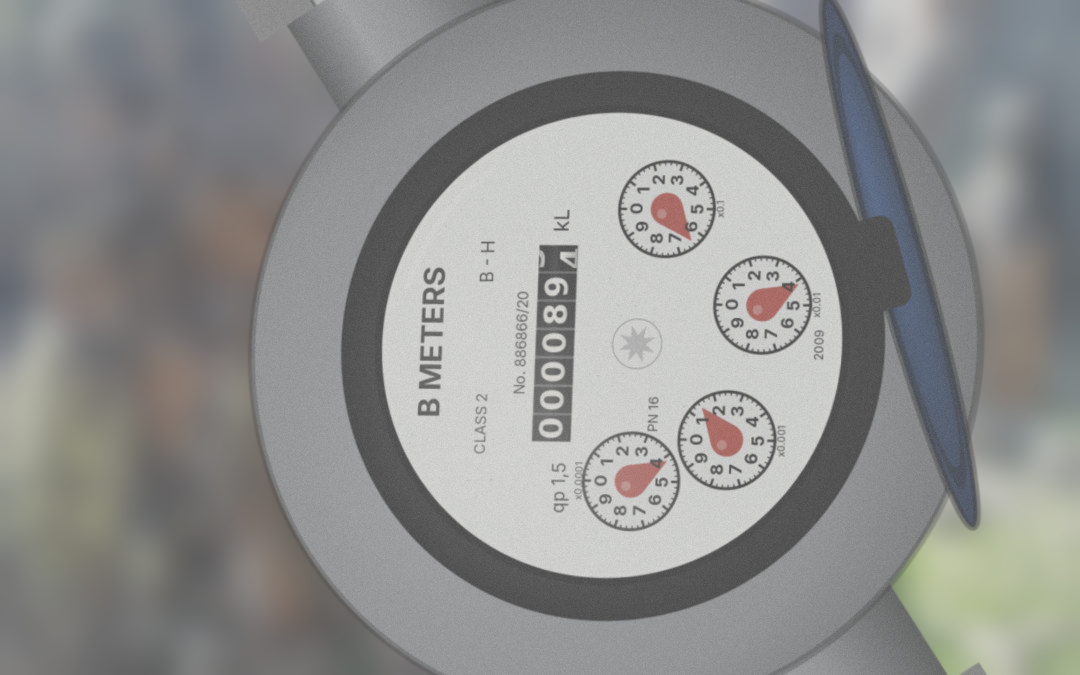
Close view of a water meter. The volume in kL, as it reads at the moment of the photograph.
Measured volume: 893.6414 kL
